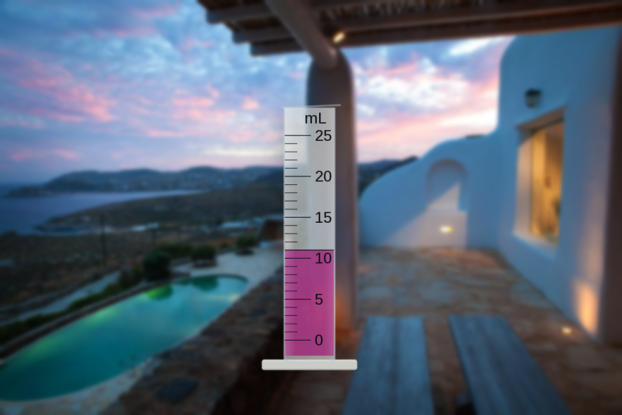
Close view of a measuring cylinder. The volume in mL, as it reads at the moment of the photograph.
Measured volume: 11 mL
